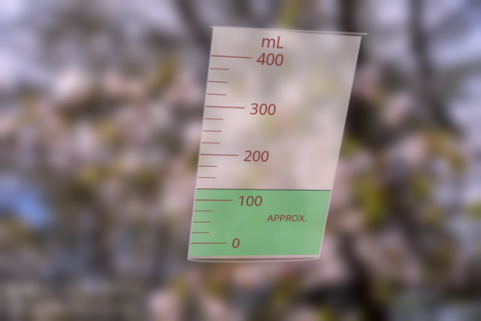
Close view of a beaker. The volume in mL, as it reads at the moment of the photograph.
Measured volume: 125 mL
